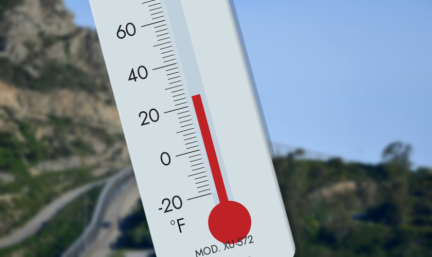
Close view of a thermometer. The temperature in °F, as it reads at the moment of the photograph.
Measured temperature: 24 °F
